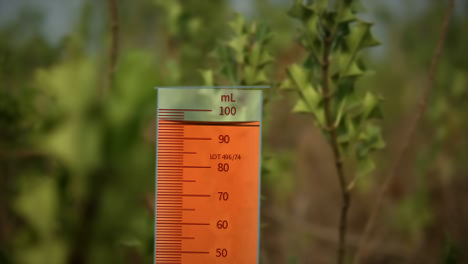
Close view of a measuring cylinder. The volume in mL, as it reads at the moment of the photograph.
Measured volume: 95 mL
